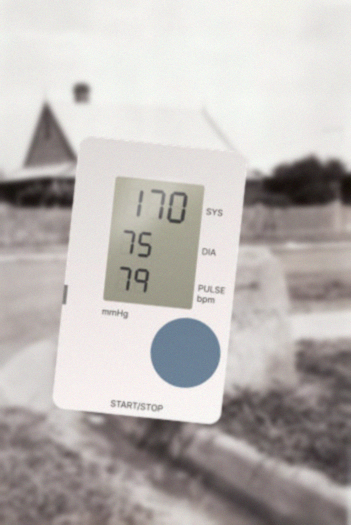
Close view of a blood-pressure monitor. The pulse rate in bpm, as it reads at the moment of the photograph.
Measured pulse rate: 79 bpm
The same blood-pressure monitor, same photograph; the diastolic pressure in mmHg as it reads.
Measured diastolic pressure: 75 mmHg
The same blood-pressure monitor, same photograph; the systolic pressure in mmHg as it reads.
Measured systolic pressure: 170 mmHg
